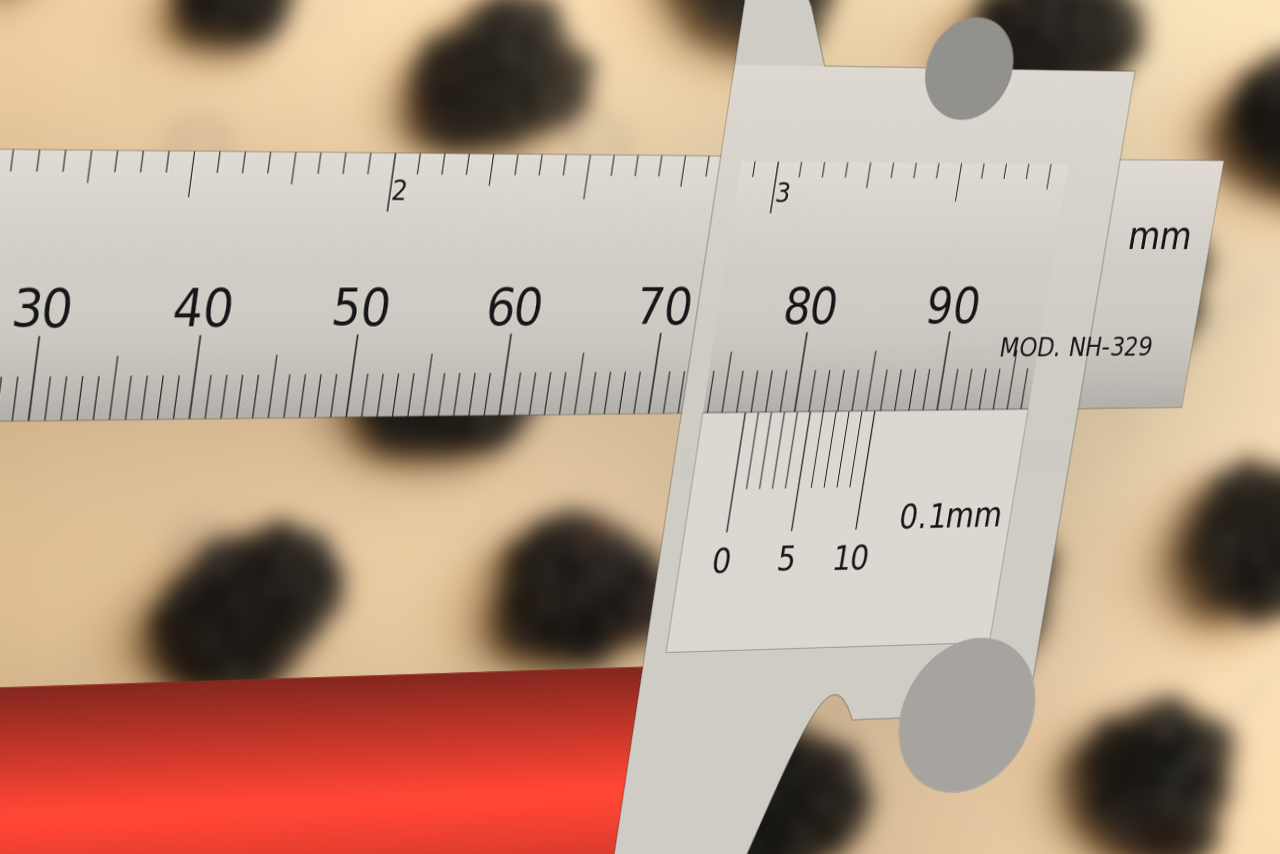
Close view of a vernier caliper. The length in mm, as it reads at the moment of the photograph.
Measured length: 76.6 mm
